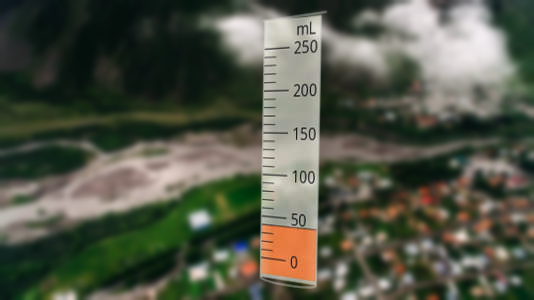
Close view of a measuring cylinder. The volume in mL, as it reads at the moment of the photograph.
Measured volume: 40 mL
